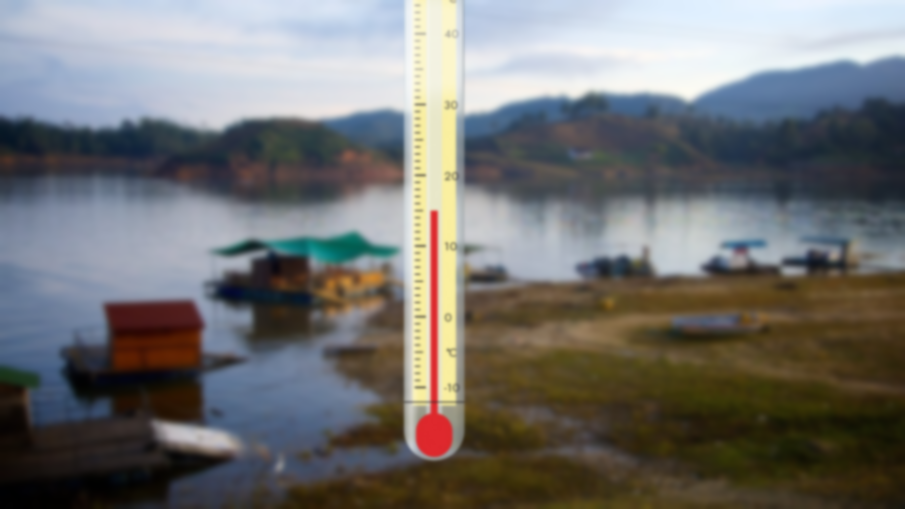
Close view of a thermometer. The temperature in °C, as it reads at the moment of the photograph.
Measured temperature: 15 °C
